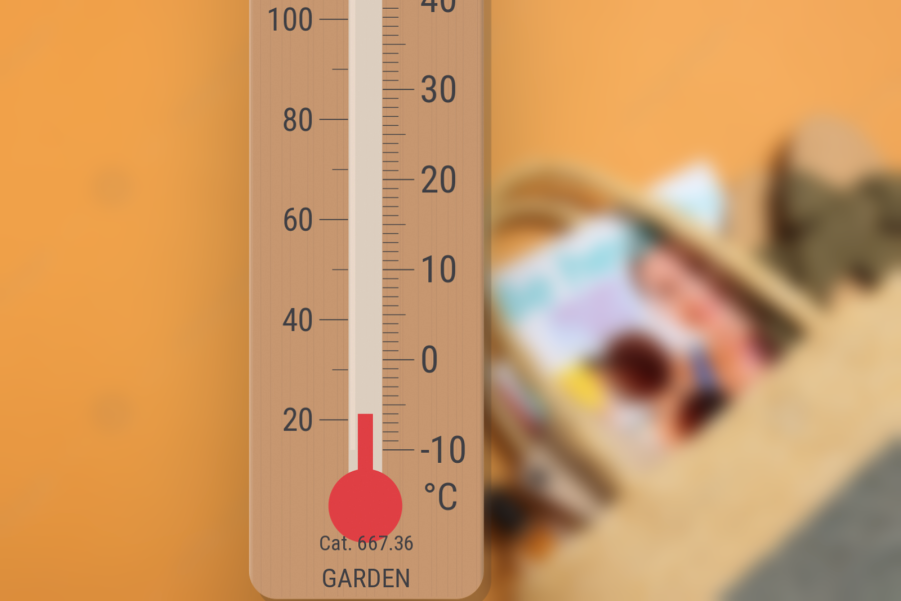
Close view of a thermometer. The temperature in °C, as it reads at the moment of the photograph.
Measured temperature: -6 °C
